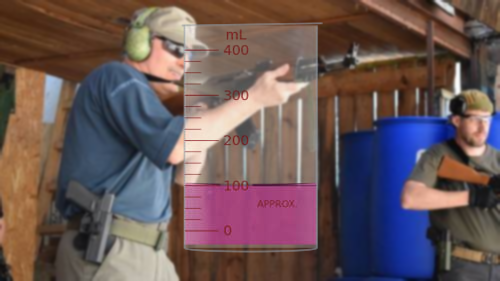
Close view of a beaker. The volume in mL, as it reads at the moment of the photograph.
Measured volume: 100 mL
